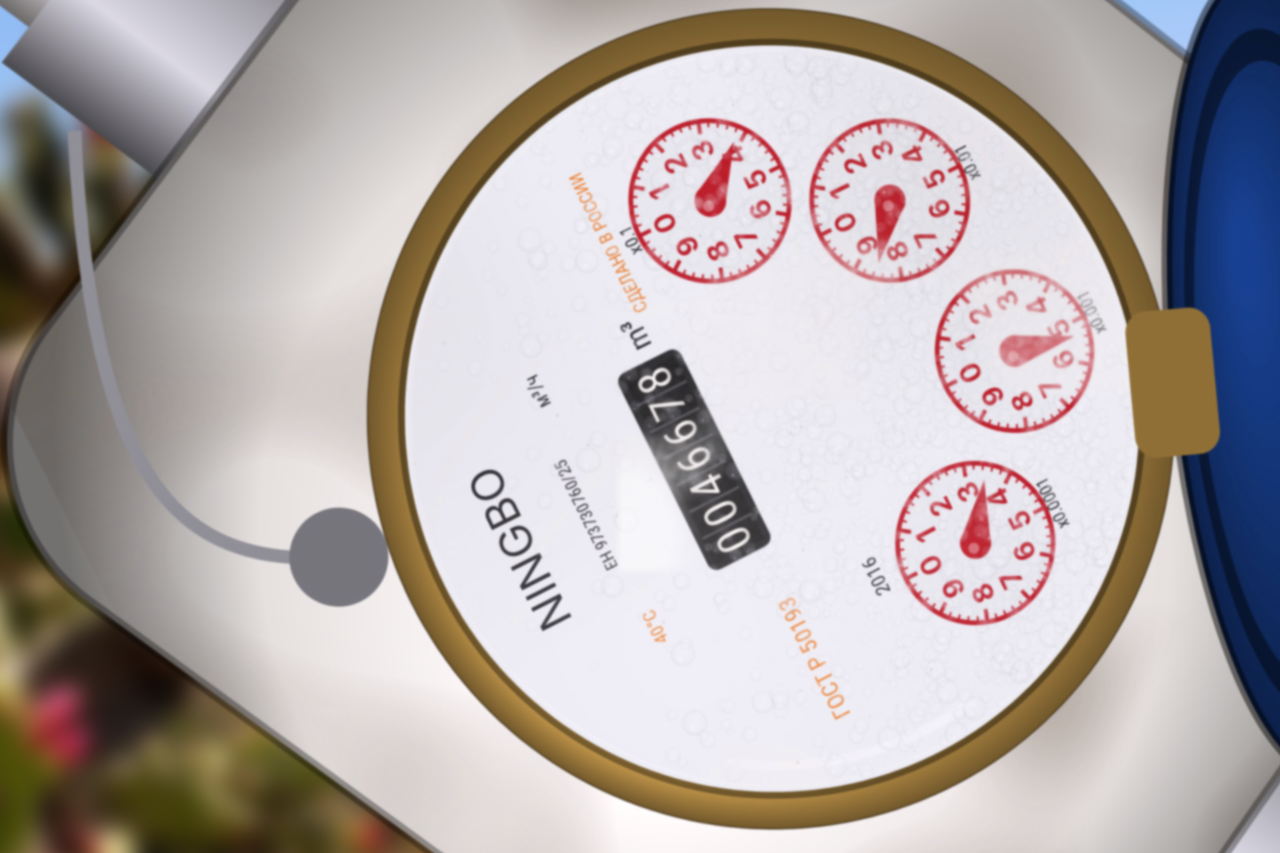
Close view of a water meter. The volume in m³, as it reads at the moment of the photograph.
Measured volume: 46678.3853 m³
